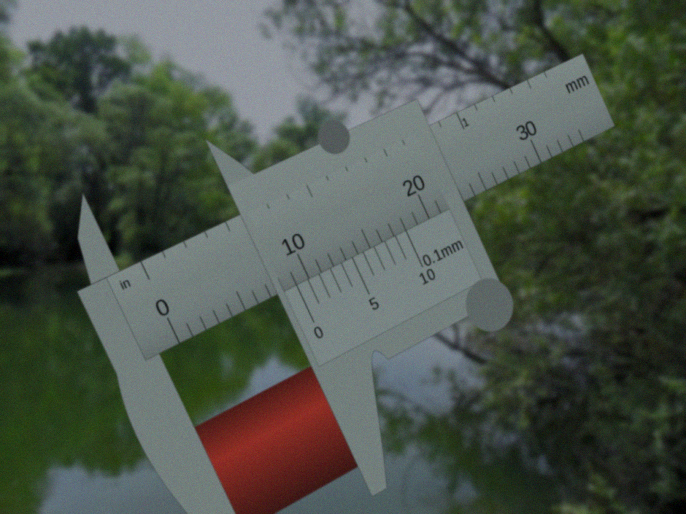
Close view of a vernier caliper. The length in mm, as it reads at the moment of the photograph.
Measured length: 9.0 mm
